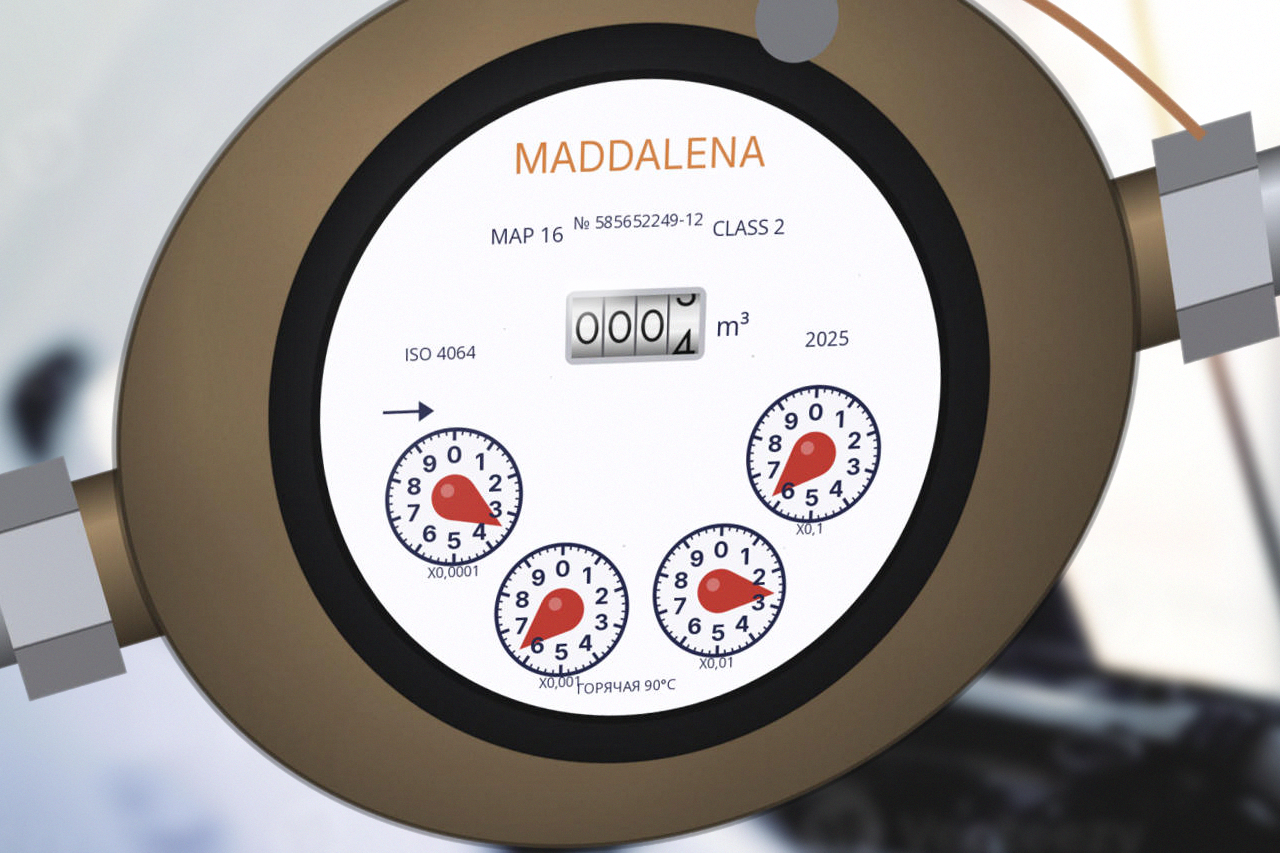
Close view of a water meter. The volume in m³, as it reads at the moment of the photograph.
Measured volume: 3.6263 m³
